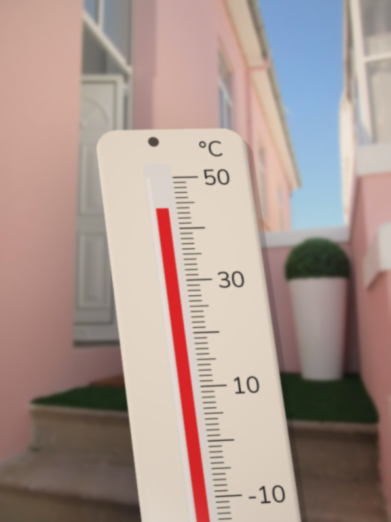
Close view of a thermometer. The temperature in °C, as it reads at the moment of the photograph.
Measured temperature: 44 °C
